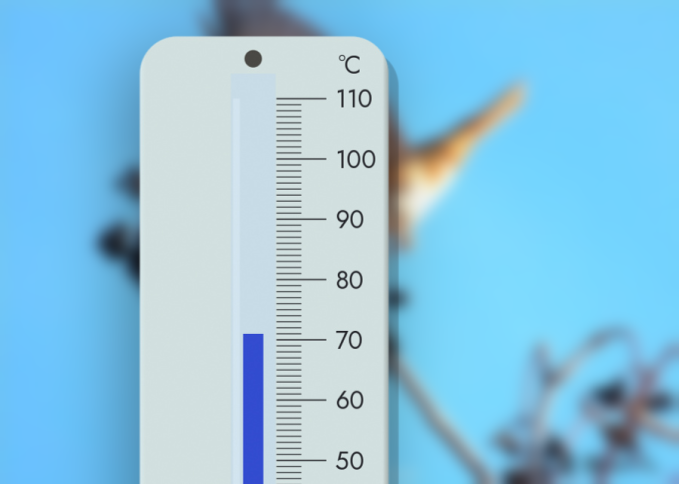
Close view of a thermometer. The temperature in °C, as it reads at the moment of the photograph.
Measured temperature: 71 °C
